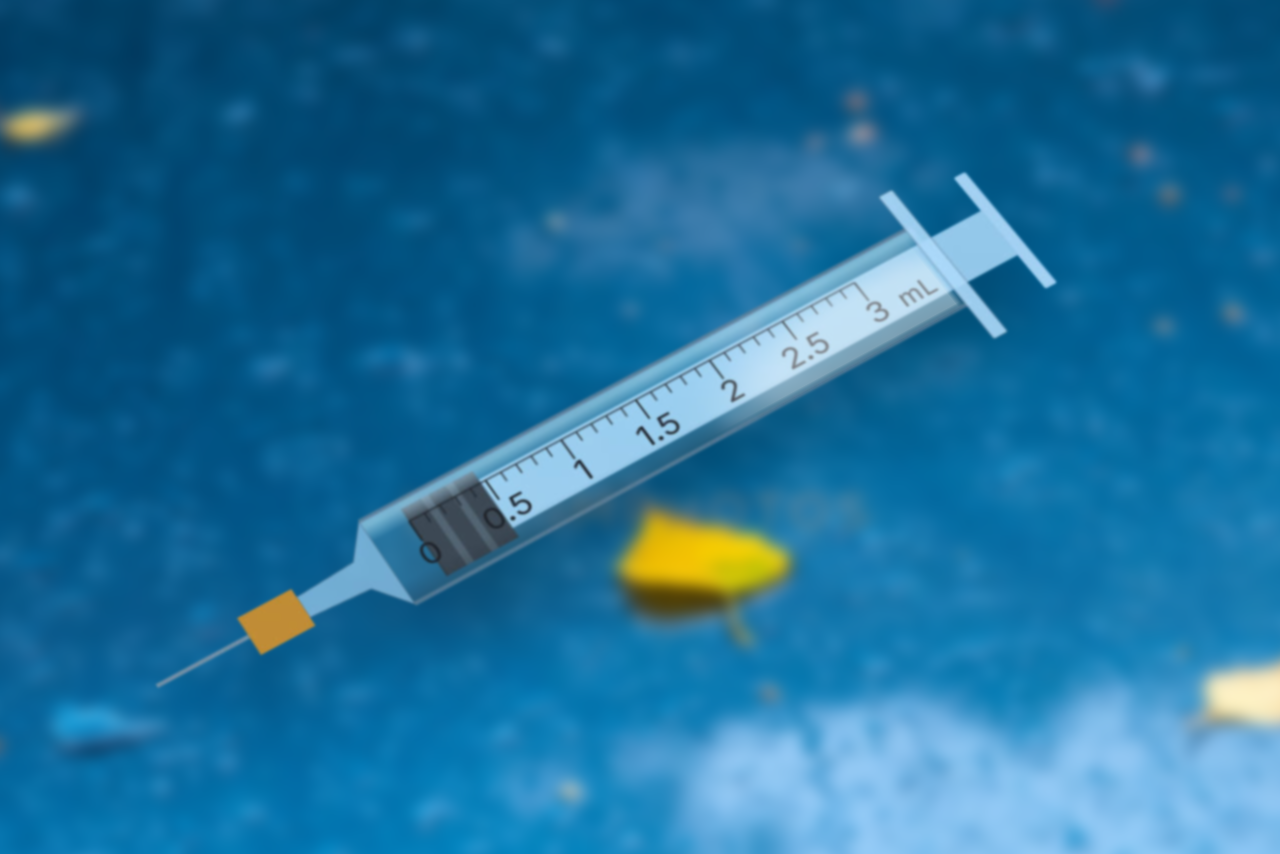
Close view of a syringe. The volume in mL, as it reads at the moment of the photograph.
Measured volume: 0 mL
